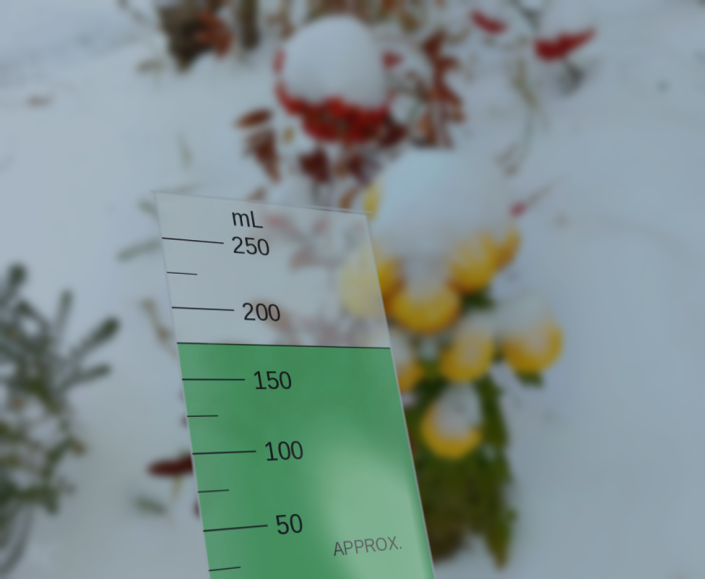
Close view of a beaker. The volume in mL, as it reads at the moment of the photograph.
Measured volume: 175 mL
